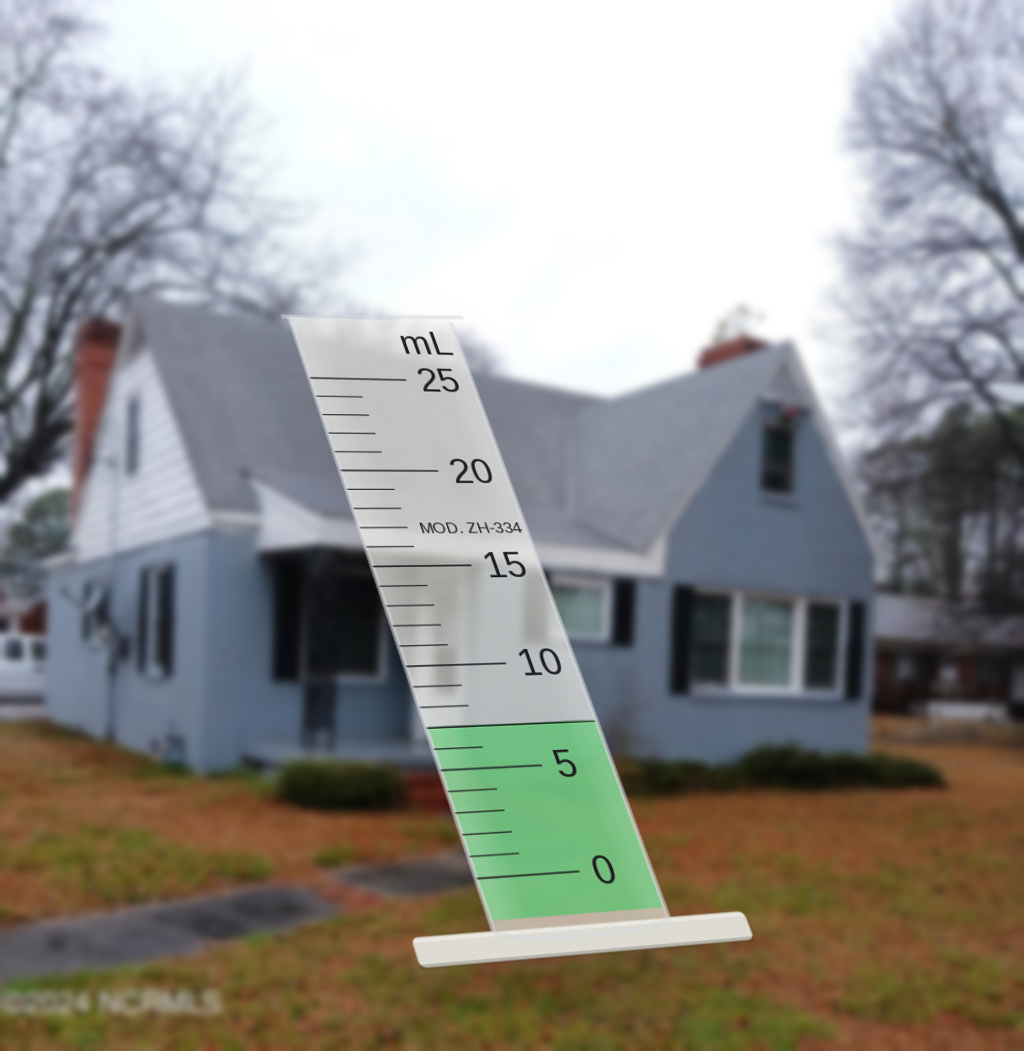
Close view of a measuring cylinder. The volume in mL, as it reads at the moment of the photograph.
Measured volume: 7 mL
